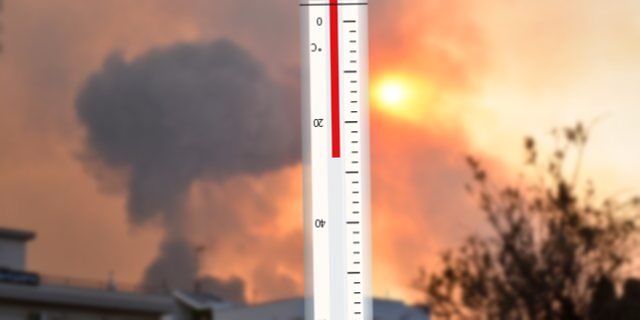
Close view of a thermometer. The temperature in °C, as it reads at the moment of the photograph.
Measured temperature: 27 °C
